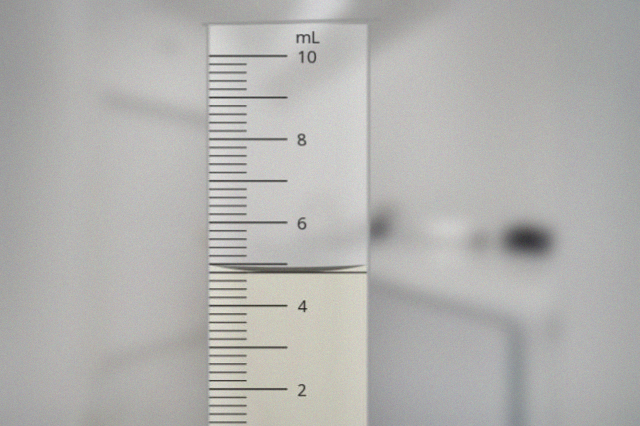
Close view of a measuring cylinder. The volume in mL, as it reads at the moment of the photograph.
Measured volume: 4.8 mL
